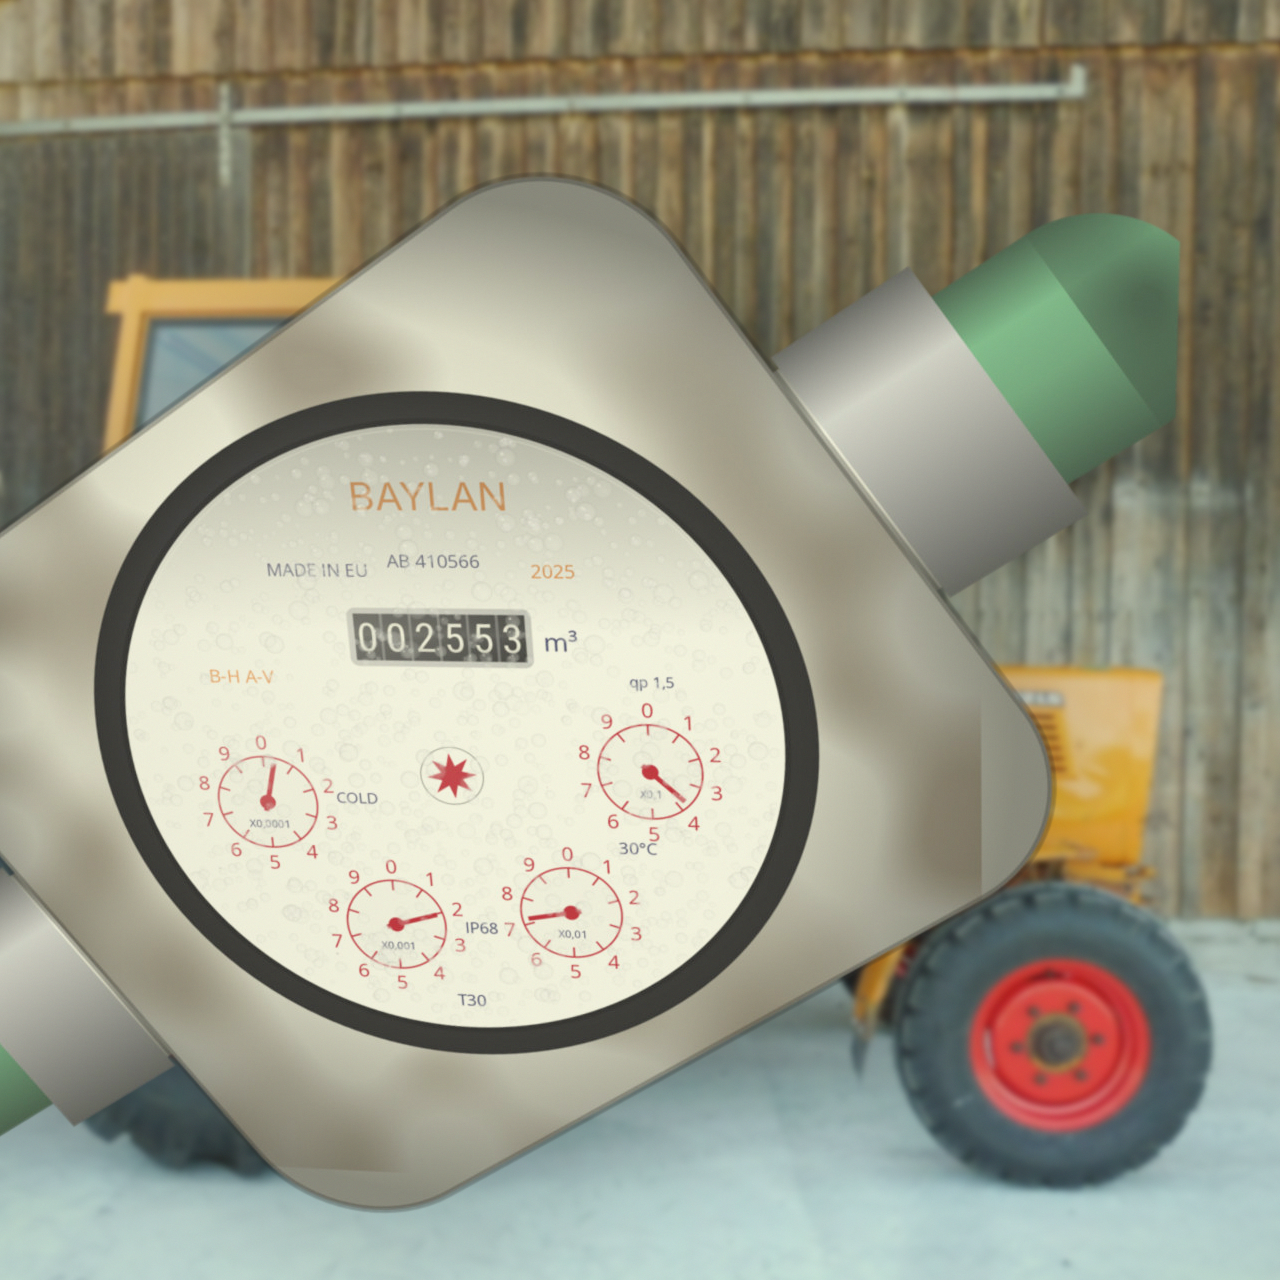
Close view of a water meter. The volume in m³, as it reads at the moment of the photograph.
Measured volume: 2553.3720 m³
